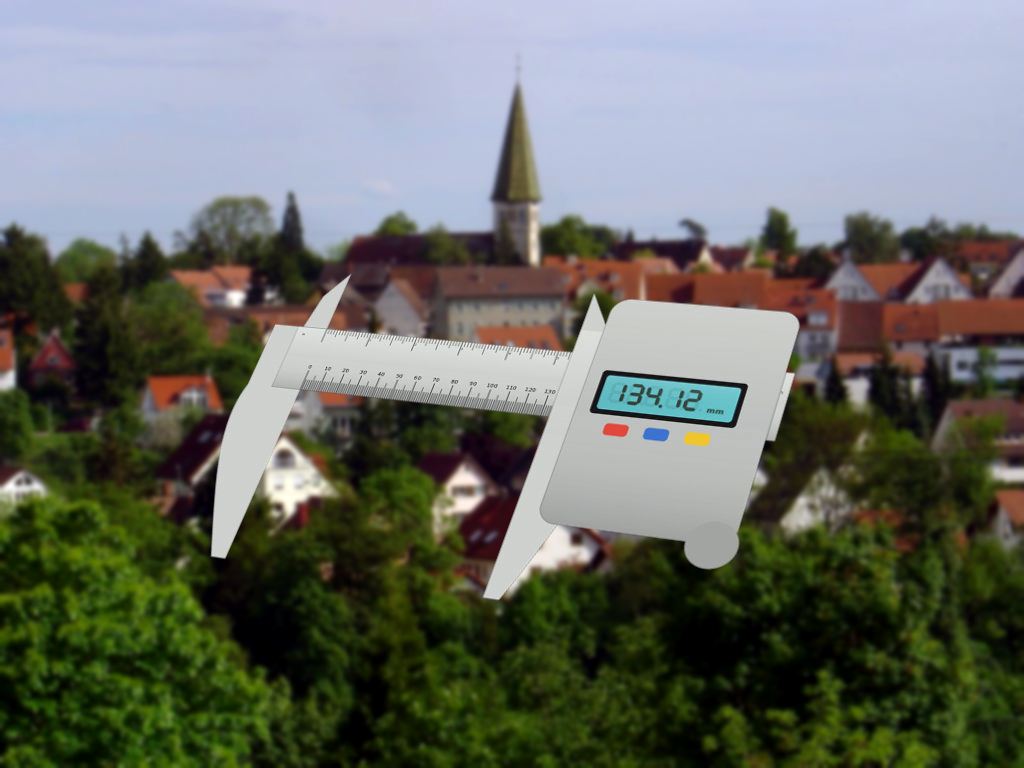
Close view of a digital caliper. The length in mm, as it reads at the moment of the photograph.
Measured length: 134.12 mm
